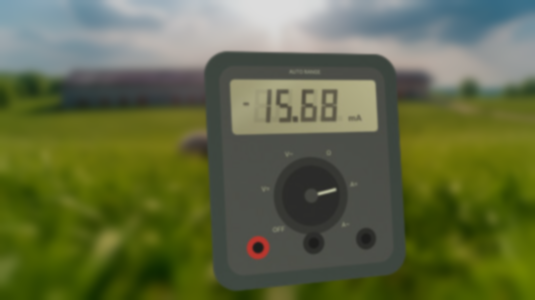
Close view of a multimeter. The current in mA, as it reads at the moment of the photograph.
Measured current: -15.68 mA
